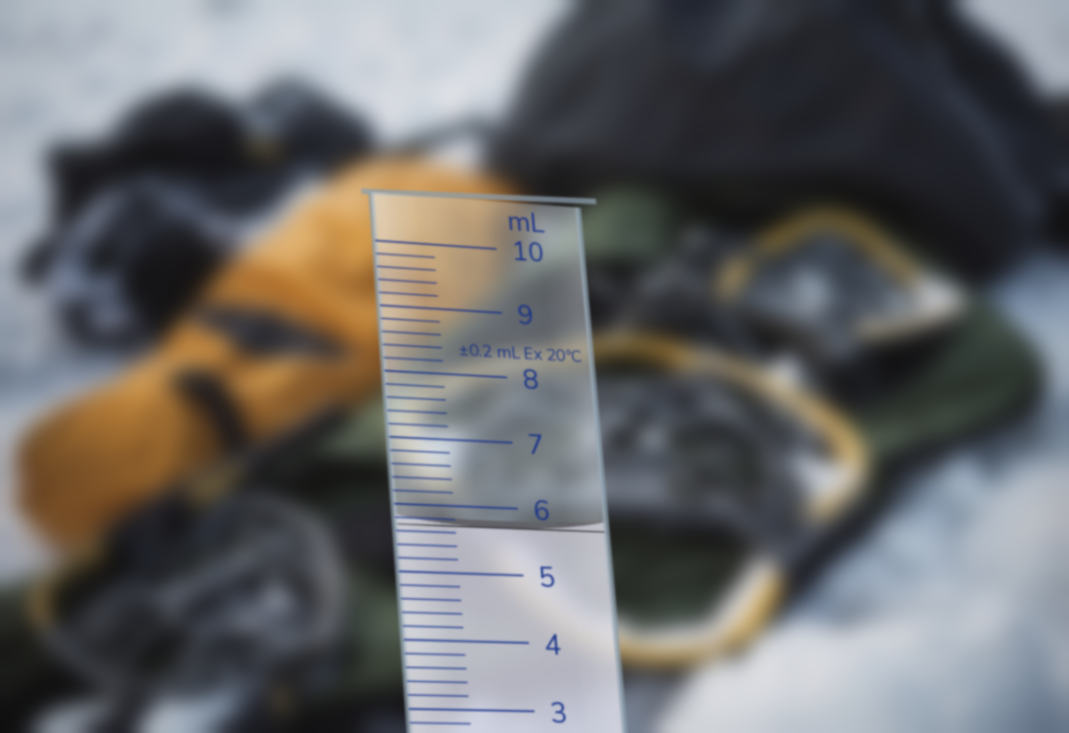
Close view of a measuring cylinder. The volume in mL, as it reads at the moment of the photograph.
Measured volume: 5.7 mL
